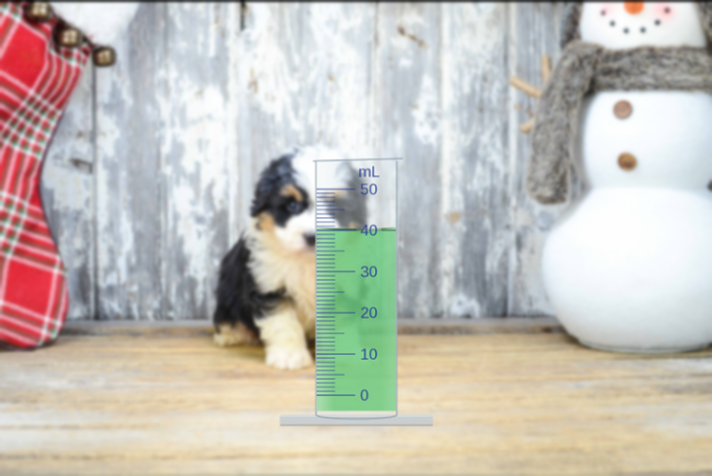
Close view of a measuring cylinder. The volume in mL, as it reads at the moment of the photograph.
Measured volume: 40 mL
